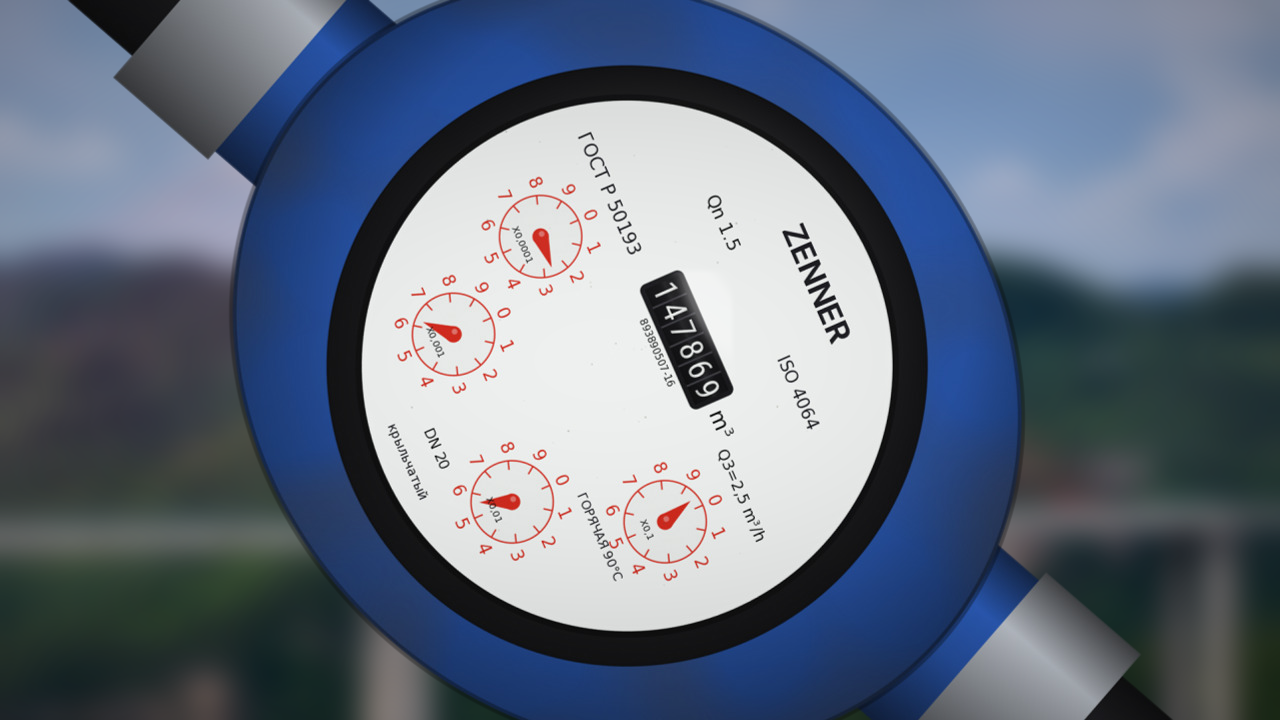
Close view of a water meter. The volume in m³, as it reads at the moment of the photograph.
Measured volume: 147868.9562 m³
